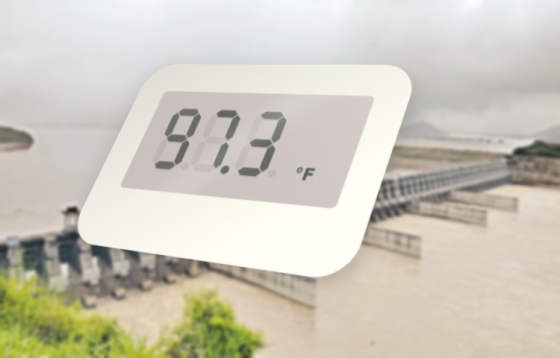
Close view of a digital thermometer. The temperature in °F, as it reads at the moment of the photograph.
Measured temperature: 97.3 °F
